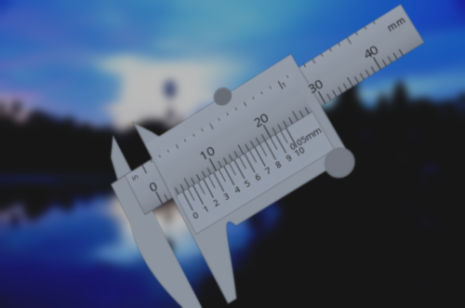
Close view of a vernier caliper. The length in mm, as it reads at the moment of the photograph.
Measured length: 3.8 mm
